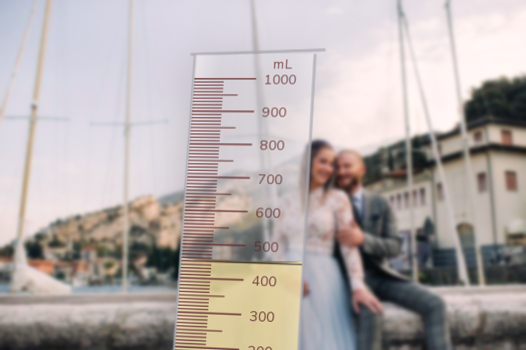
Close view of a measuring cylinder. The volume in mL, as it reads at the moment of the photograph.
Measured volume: 450 mL
